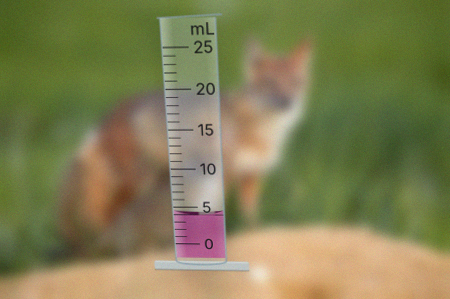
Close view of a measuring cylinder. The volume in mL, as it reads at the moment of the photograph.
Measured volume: 4 mL
